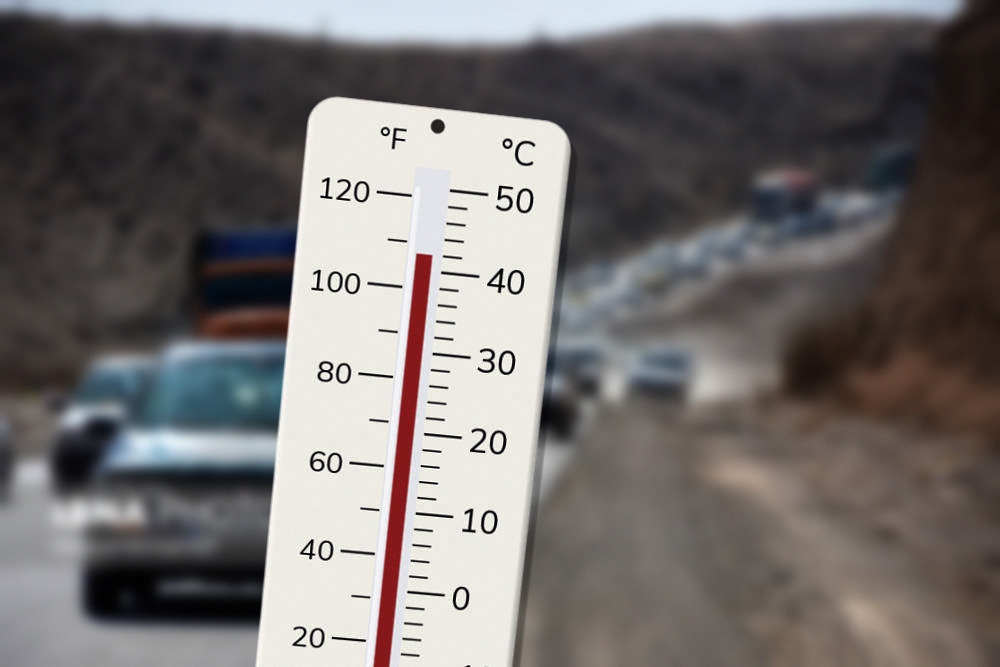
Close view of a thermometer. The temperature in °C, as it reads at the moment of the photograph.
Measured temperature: 42 °C
